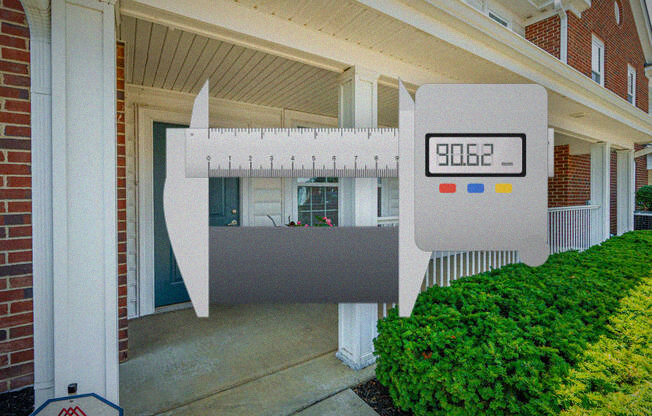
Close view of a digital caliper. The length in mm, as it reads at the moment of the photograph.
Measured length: 90.62 mm
